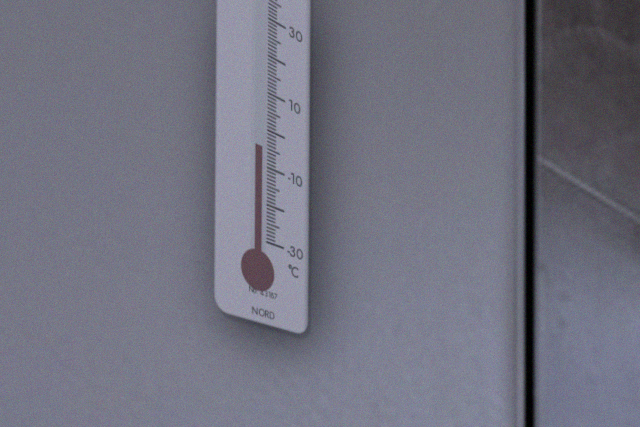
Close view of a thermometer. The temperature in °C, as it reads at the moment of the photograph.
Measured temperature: -5 °C
